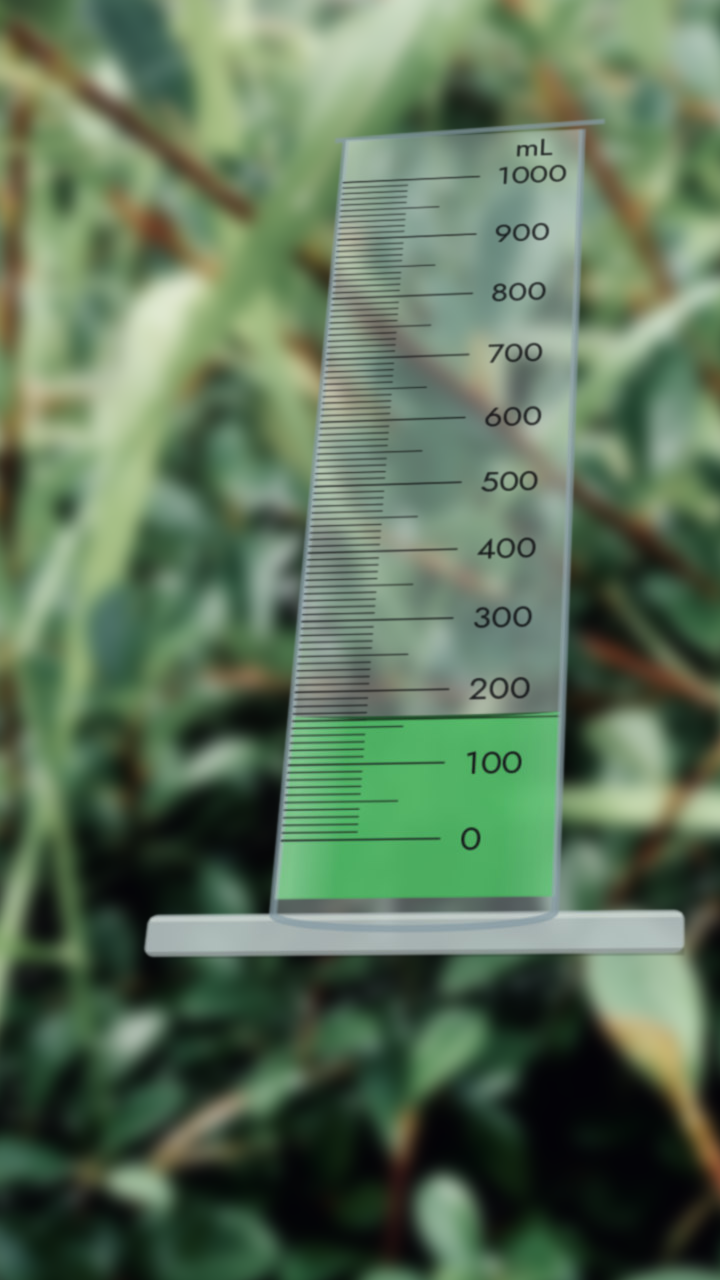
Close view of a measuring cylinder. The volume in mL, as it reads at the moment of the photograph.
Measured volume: 160 mL
